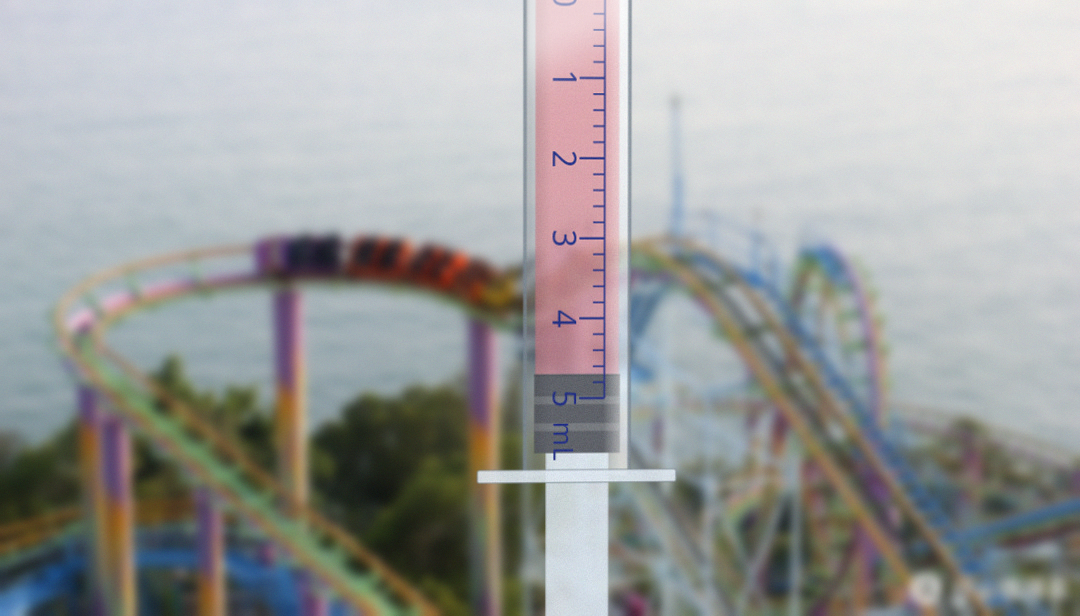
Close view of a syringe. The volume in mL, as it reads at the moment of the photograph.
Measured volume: 4.7 mL
